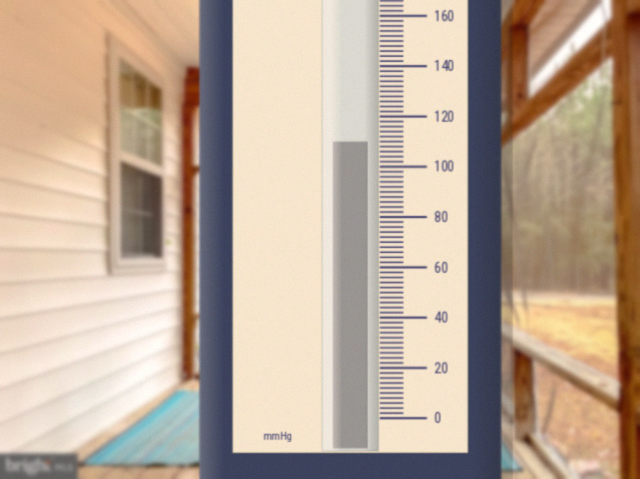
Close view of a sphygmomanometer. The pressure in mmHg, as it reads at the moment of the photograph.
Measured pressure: 110 mmHg
